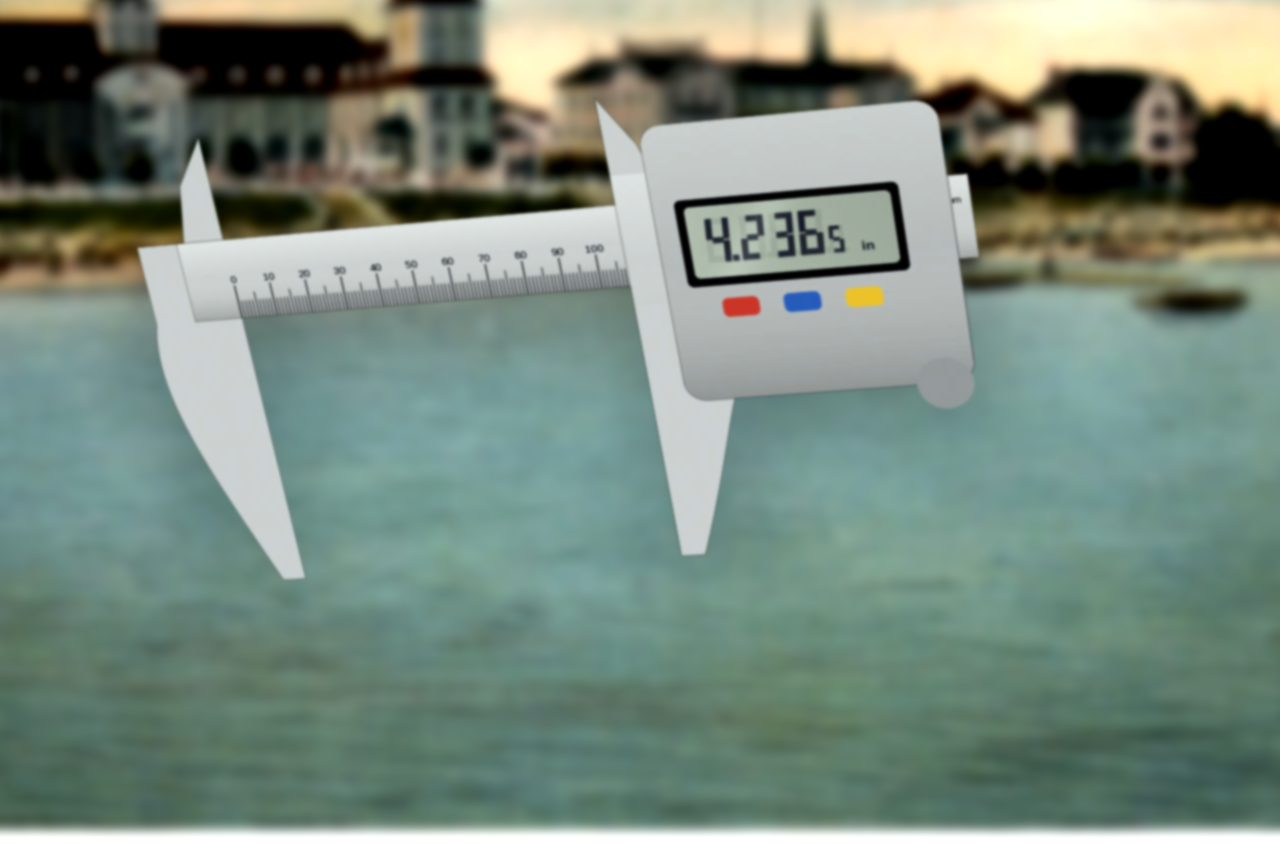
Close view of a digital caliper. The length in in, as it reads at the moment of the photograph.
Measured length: 4.2365 in
